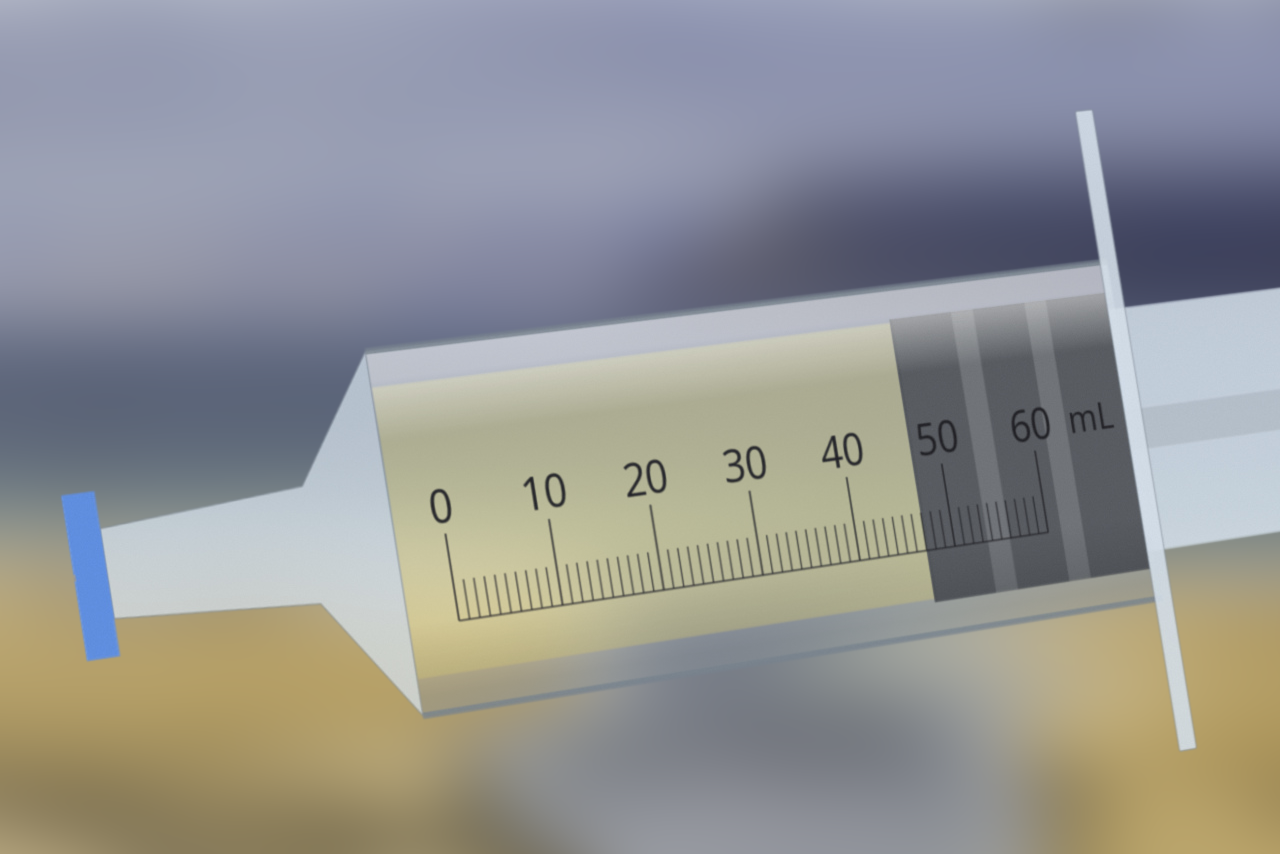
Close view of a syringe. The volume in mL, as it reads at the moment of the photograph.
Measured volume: 47 mL
